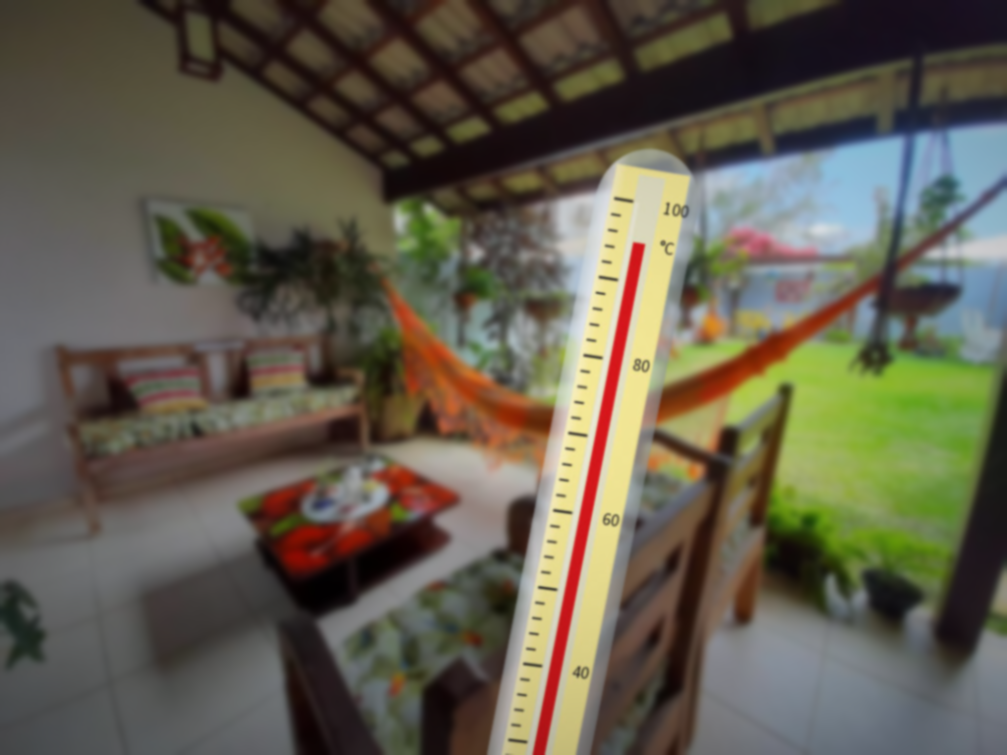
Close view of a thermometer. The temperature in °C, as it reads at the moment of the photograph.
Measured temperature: 95 °C
